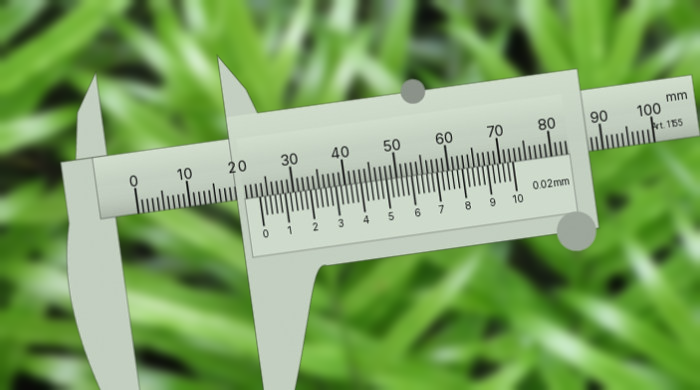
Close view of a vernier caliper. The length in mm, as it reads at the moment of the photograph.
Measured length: 23.5 mm
